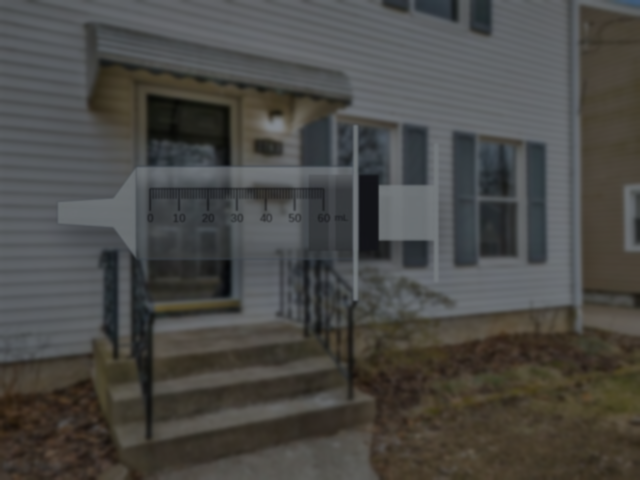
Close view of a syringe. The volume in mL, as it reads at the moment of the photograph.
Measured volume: 55 mL
